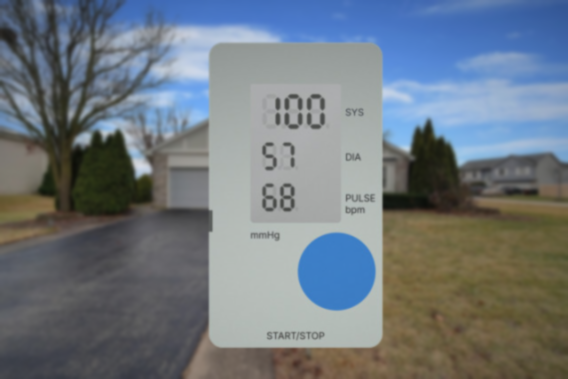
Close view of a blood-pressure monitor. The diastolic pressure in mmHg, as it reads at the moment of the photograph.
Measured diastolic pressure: 57 mmHg
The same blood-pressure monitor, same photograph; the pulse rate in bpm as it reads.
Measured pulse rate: 68 bpm
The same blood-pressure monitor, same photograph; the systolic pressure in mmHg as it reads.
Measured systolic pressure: 100 mmHg
